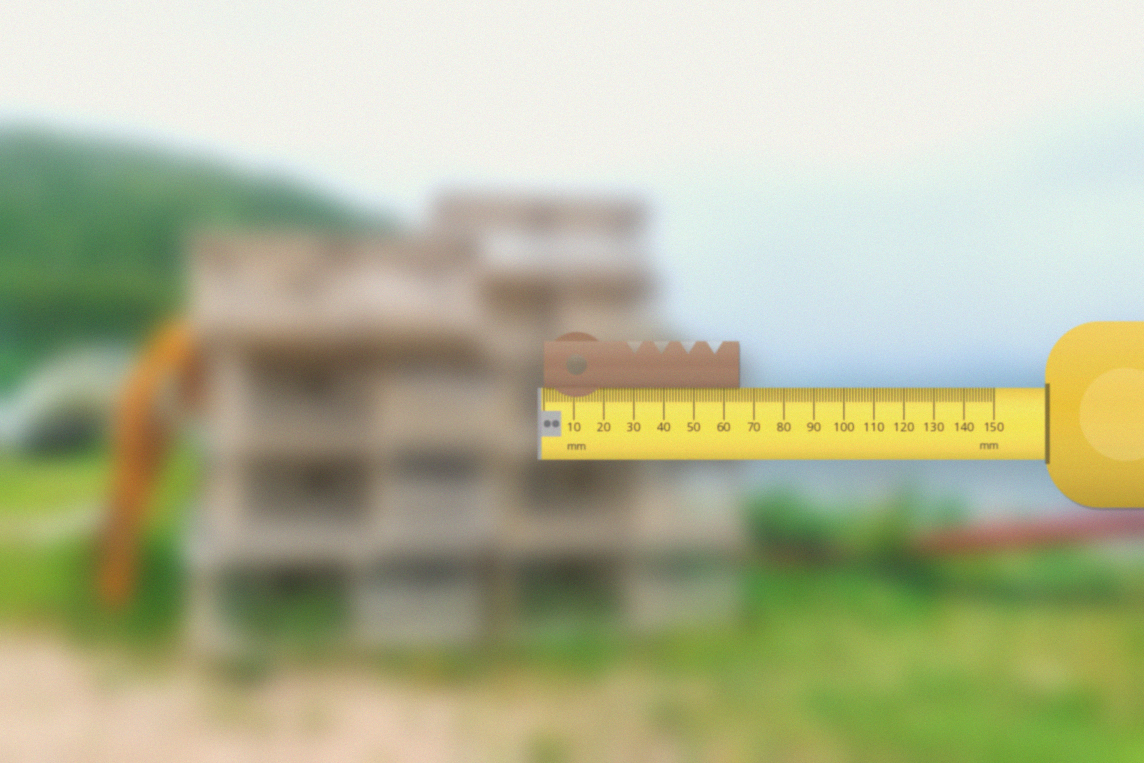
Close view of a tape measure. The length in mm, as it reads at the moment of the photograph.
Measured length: 65 mm
